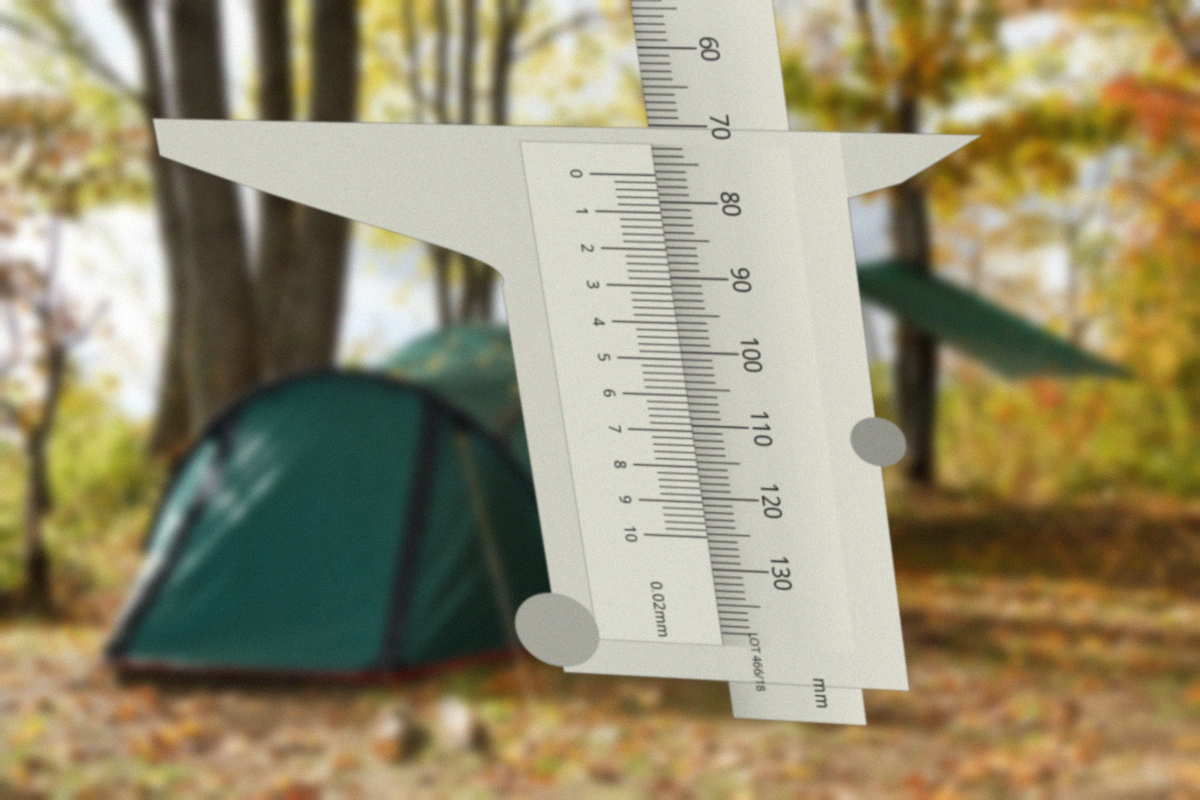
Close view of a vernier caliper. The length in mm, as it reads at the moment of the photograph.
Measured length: 76.5 mm
